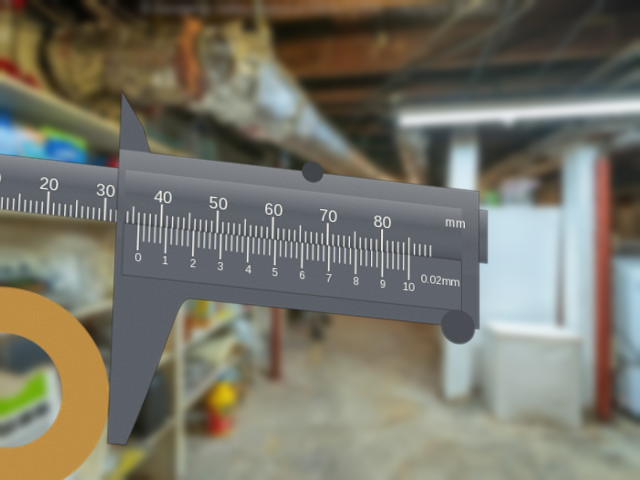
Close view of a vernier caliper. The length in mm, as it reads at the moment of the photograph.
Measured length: 36.0 mm
